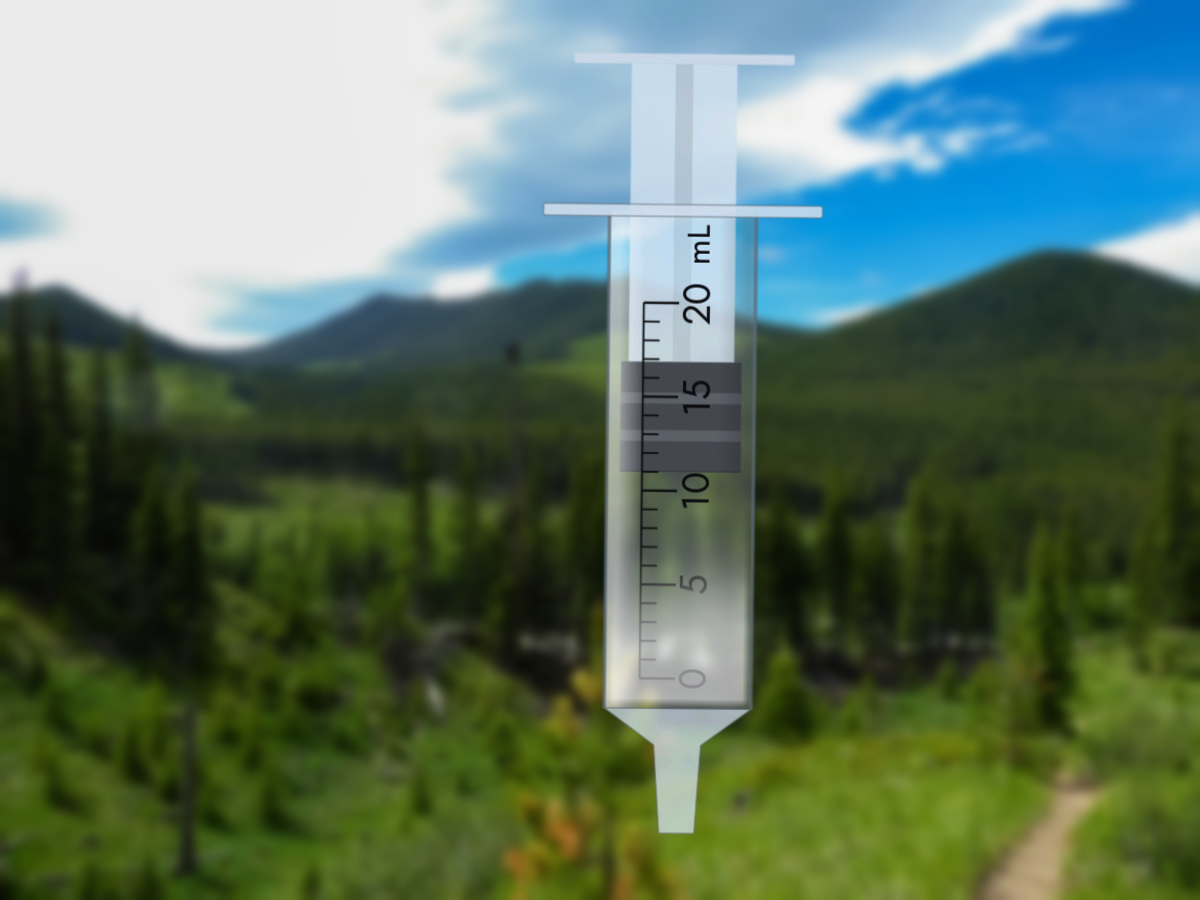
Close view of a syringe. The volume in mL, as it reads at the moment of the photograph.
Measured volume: 11 mL
